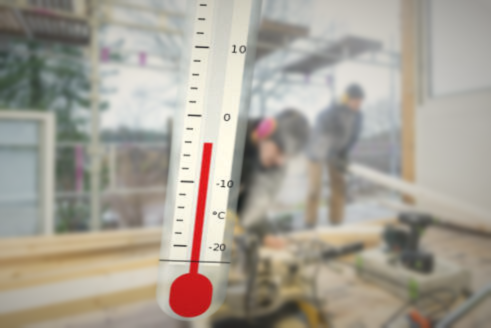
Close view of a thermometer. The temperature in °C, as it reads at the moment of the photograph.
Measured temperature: -4 °C
